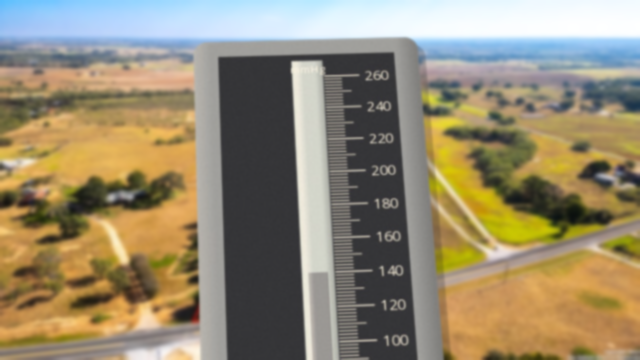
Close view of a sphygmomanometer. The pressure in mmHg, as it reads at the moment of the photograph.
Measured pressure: 140 mmHg
